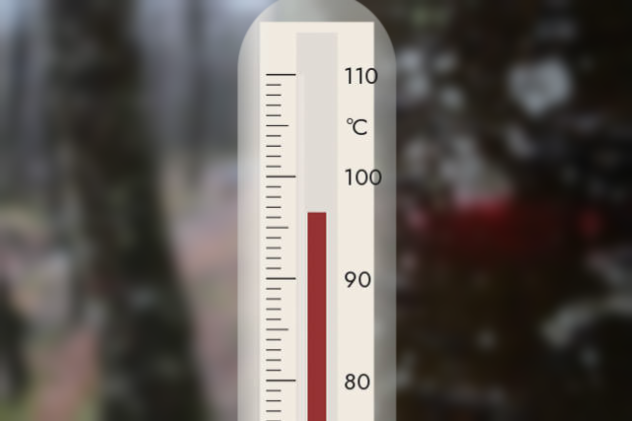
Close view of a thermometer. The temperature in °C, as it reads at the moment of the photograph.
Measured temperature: 96.5 °C
